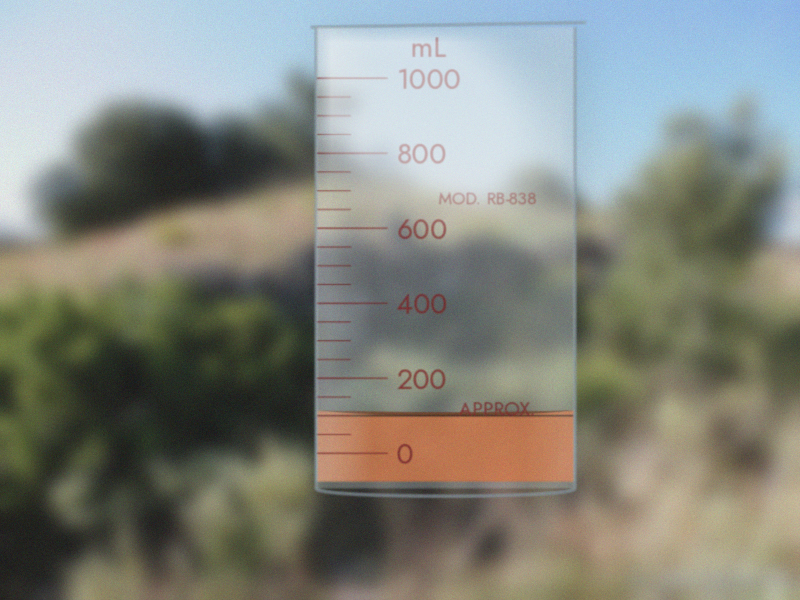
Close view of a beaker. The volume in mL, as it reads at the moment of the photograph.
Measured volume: 100 mL
